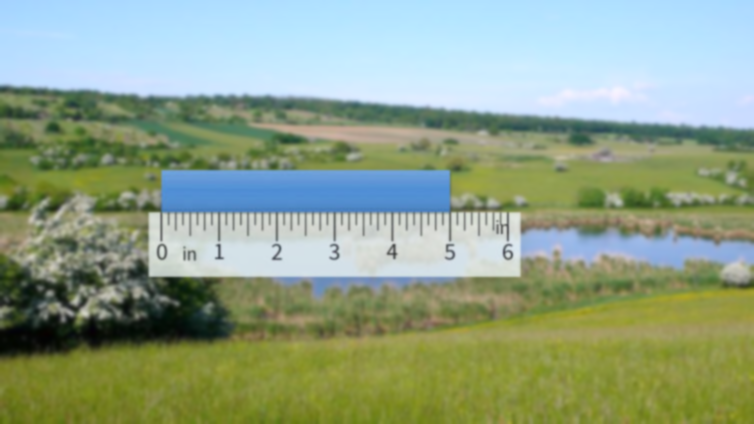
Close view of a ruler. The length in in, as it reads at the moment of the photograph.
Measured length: 5 in
